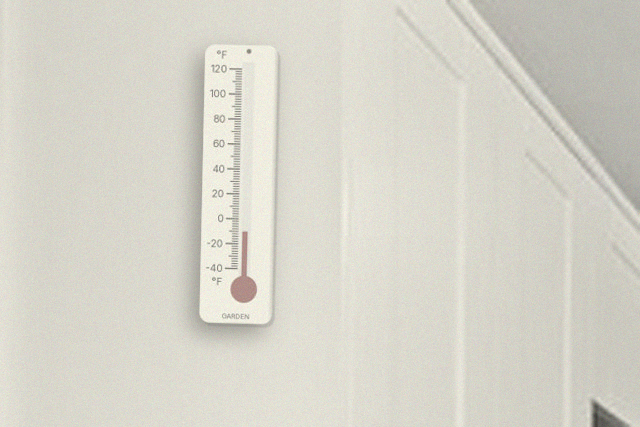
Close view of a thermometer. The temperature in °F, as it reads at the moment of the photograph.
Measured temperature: -10 °F
